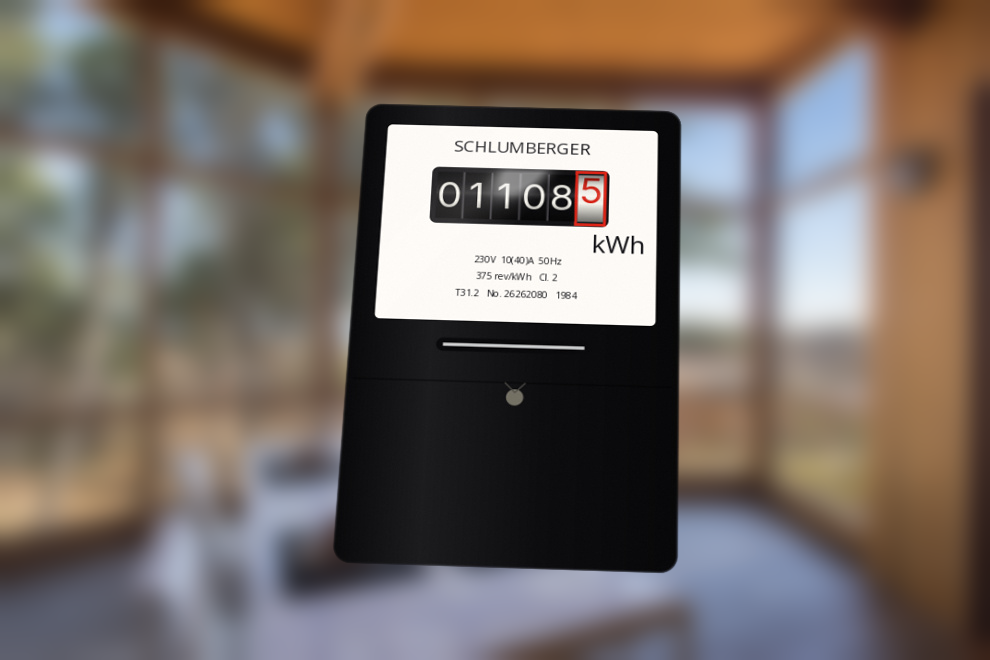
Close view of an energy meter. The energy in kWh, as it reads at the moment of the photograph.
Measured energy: 1108.5 kWh
